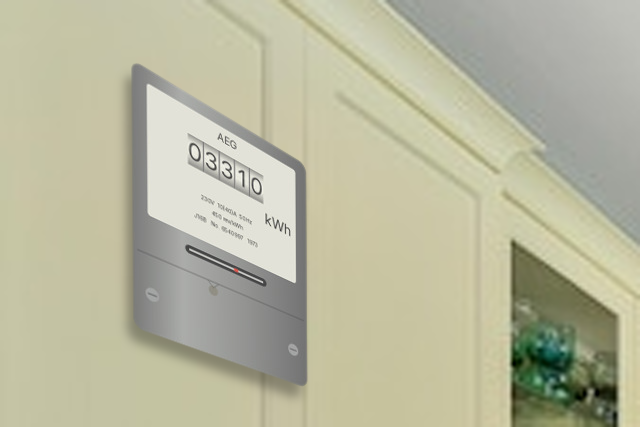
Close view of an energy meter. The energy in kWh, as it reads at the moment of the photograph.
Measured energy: 3310 kWh
